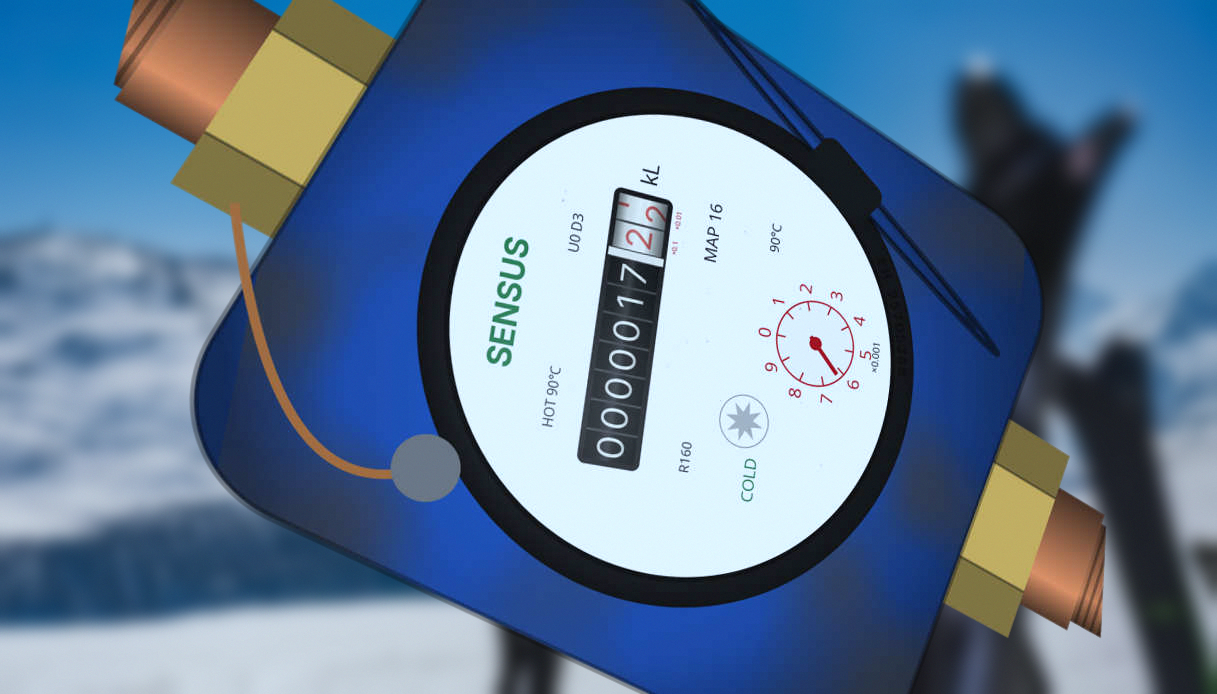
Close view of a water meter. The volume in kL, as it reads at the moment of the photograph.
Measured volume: 17.216 kL
